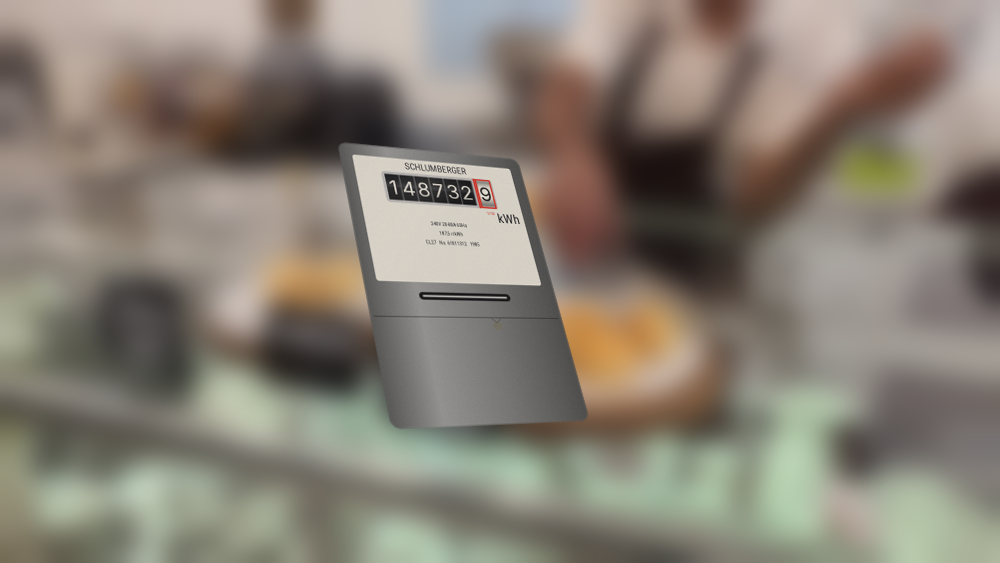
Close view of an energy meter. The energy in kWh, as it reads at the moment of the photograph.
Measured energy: 148732.9 kWh
